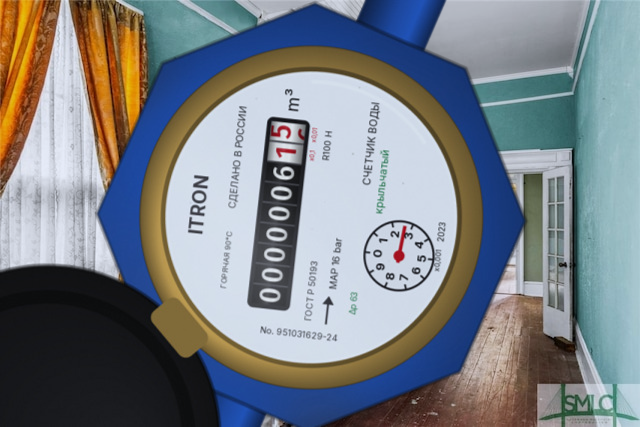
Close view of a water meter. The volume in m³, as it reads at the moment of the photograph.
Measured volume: 6.152 m³
